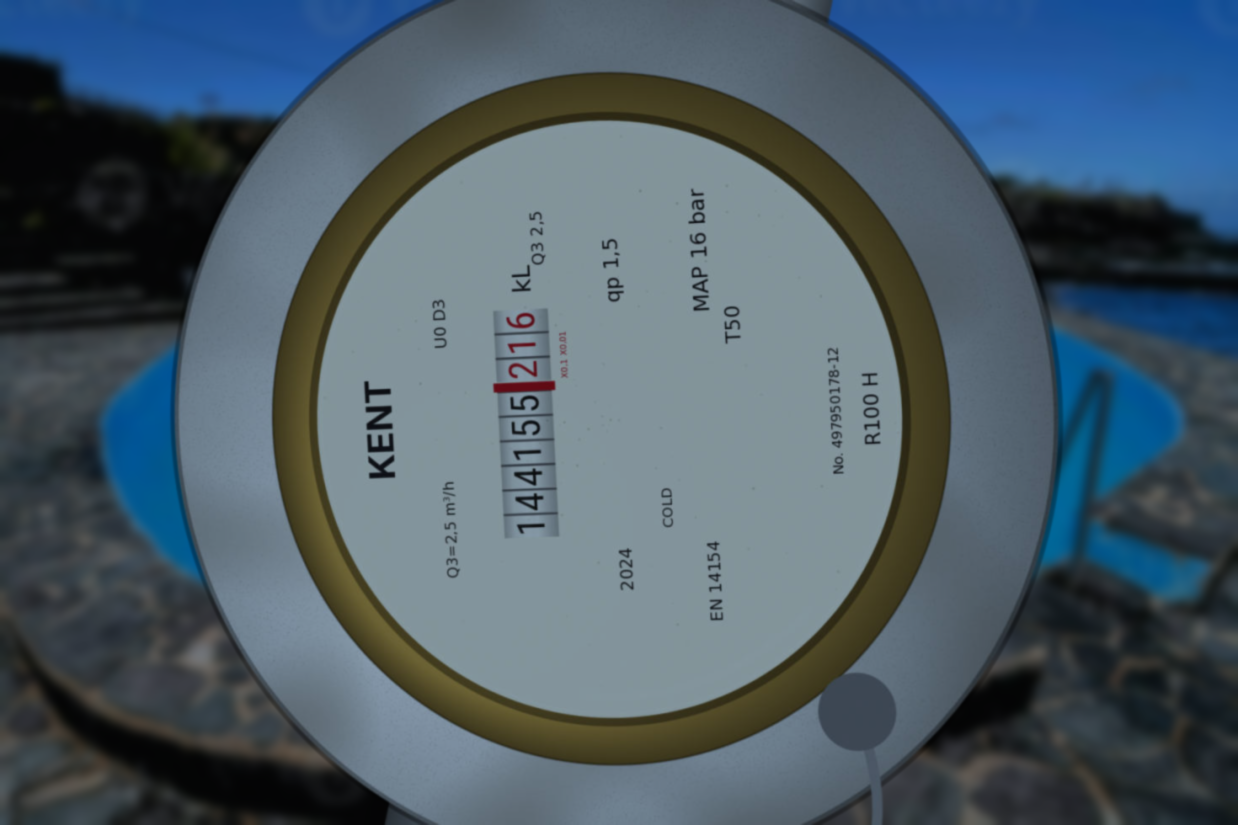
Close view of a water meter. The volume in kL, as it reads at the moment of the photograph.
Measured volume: 144155.216 kL
